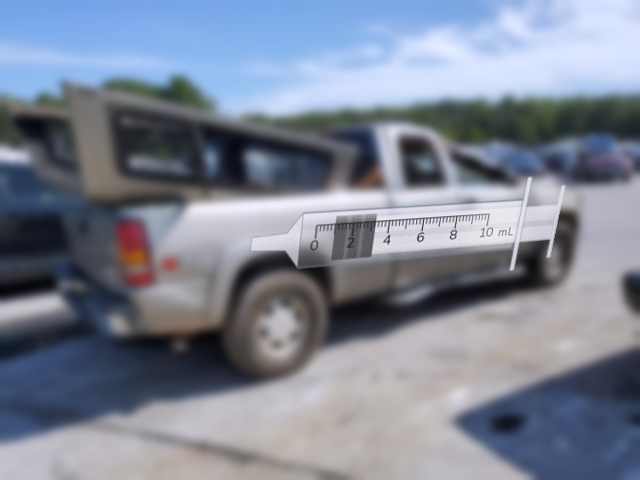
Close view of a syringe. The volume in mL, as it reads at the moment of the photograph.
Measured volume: 1 mL
